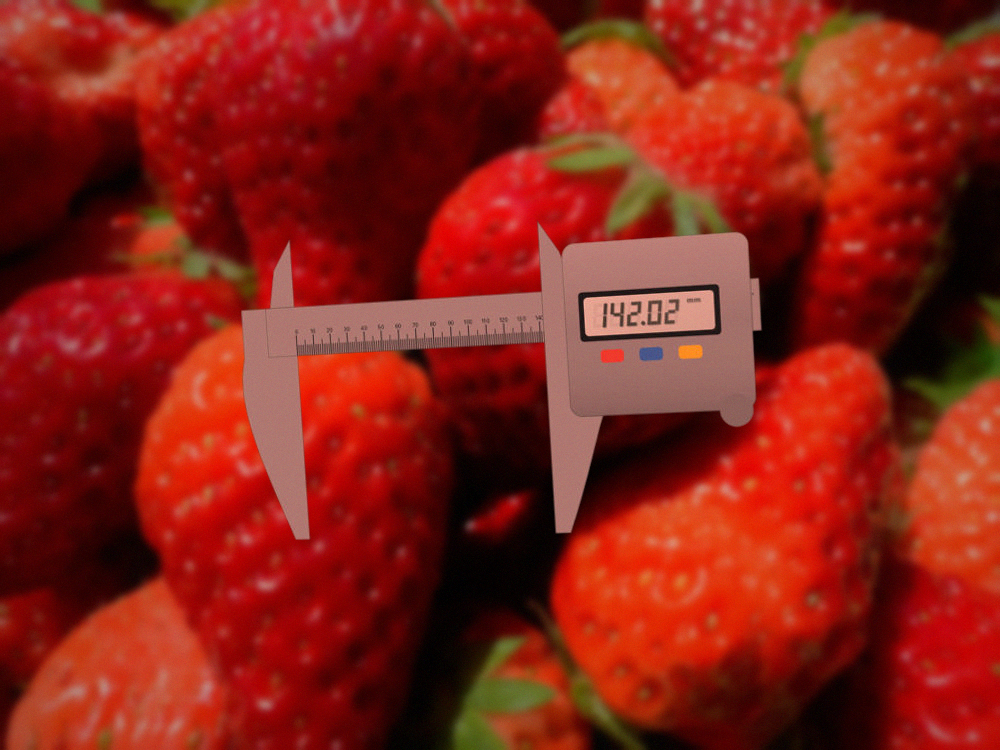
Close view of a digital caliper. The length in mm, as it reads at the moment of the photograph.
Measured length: 142.02 mm
